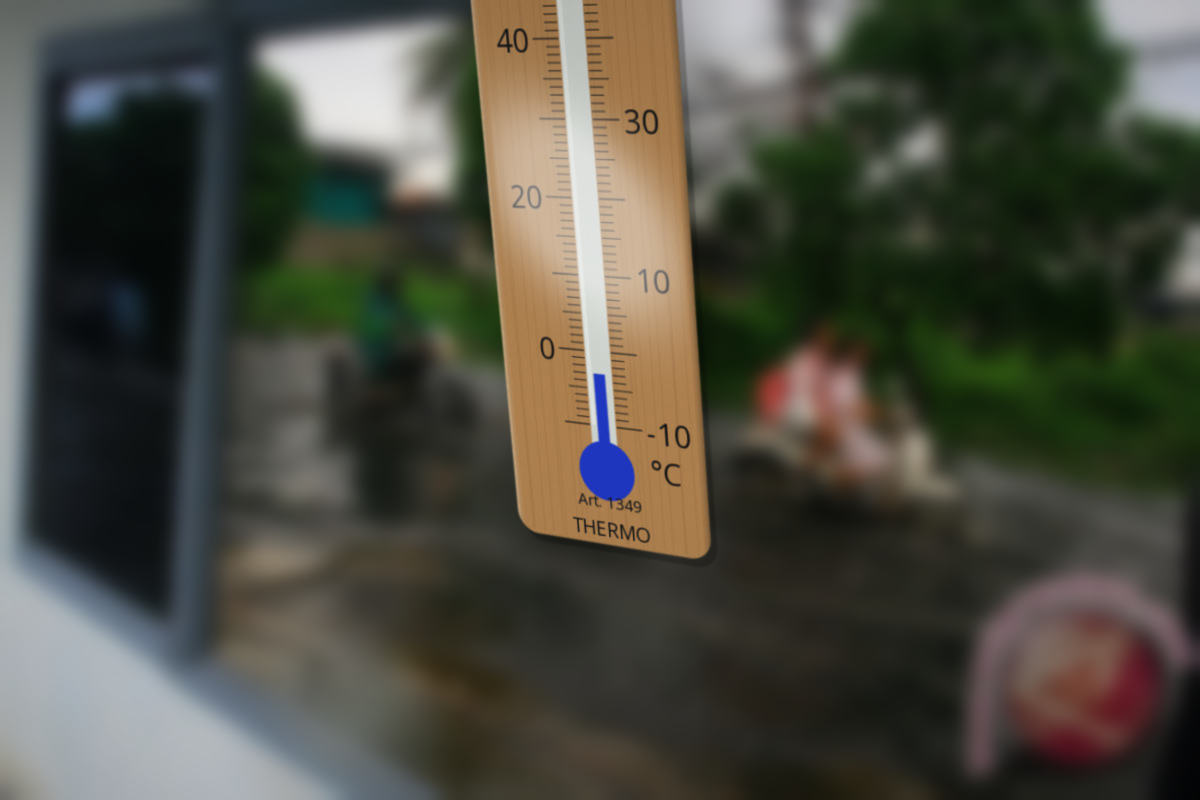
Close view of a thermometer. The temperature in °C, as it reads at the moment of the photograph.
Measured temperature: -3 °C
